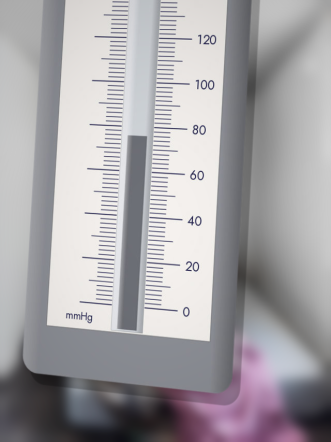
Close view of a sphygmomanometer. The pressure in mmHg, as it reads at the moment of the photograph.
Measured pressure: 76 mmHg
